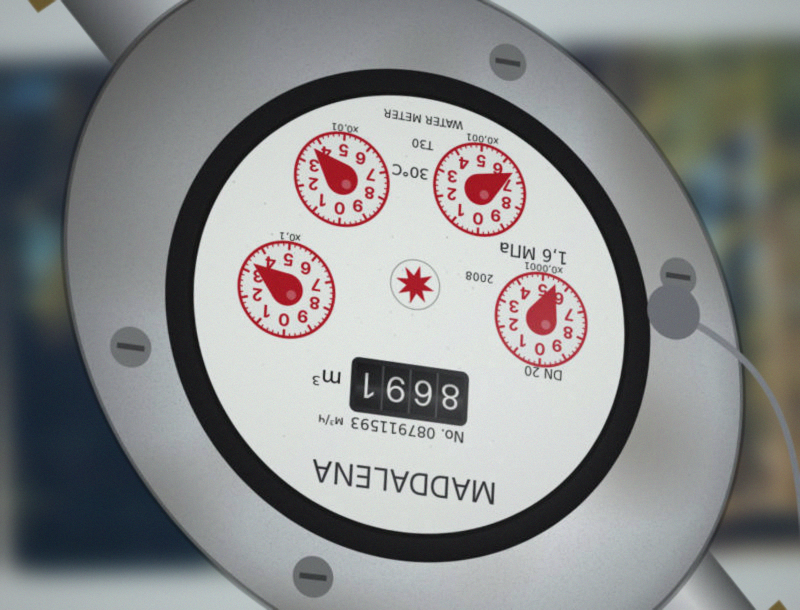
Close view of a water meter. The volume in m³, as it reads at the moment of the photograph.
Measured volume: 8691.3365 m³
